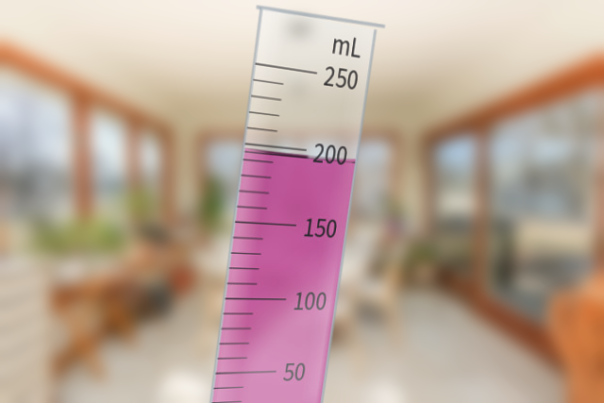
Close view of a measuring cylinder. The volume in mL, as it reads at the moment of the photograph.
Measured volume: 195 mL
